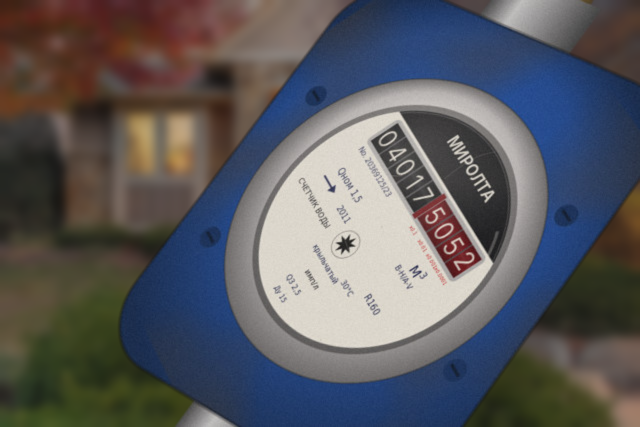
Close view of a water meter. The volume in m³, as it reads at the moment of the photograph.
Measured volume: 4017.5052 m³
